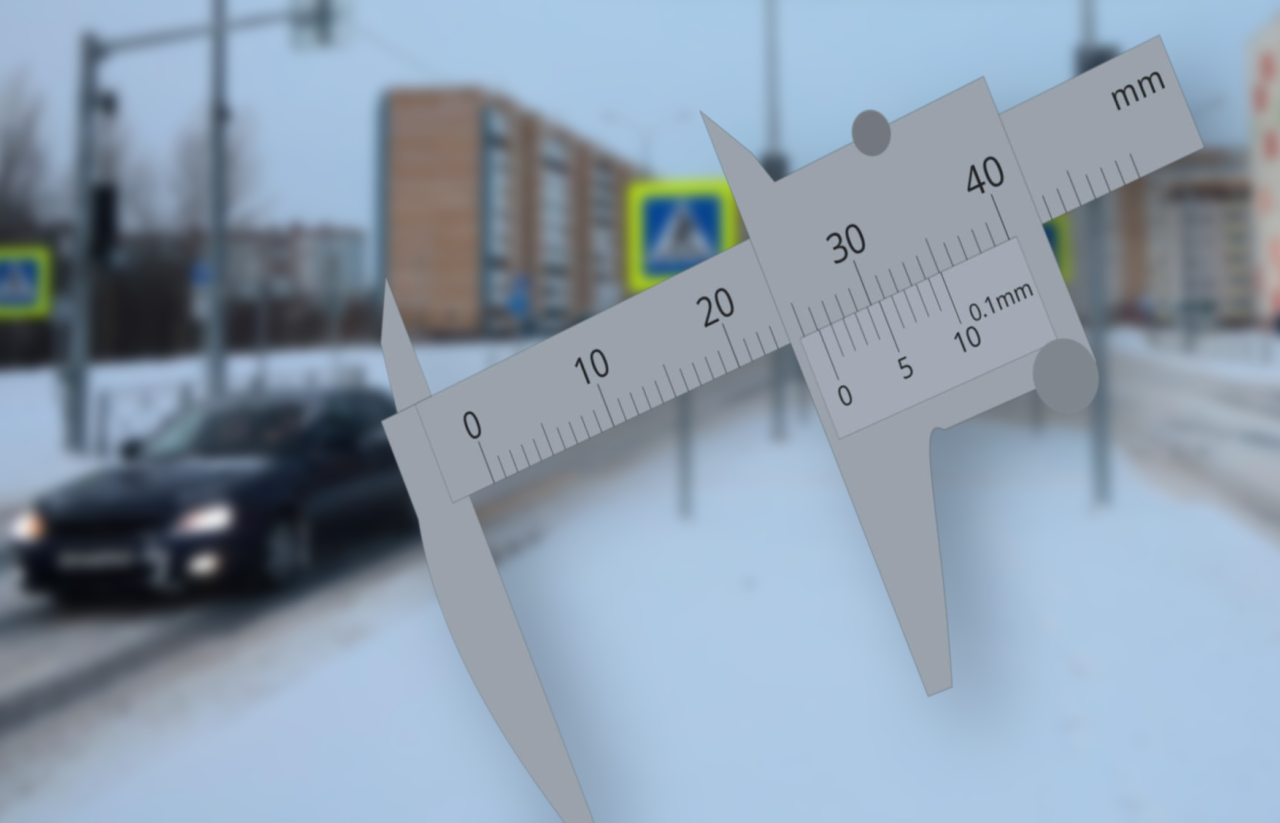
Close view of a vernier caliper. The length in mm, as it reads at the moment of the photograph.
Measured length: 26.1 mm
